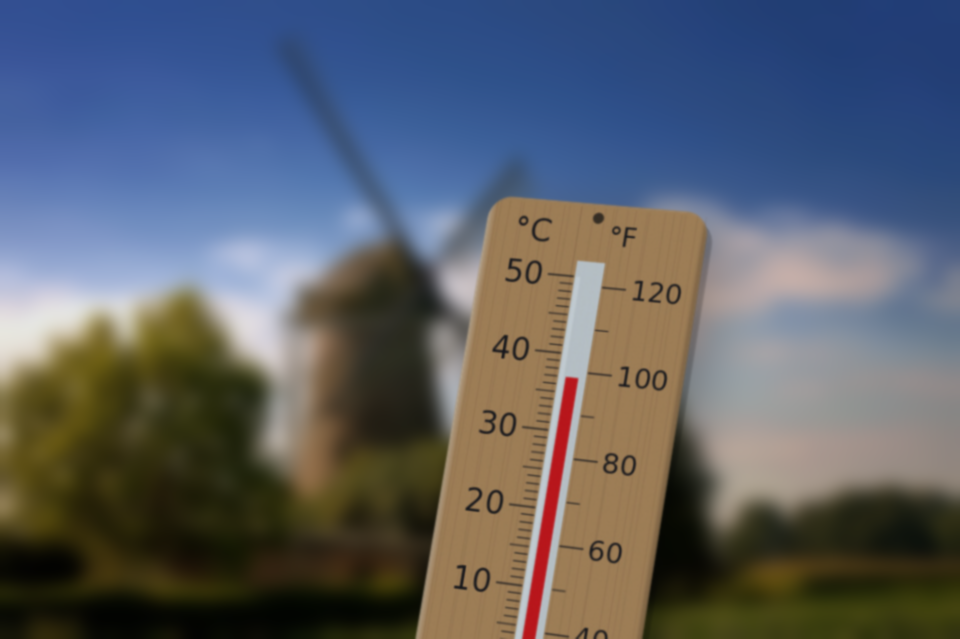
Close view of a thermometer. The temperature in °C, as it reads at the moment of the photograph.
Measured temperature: 37 °C
